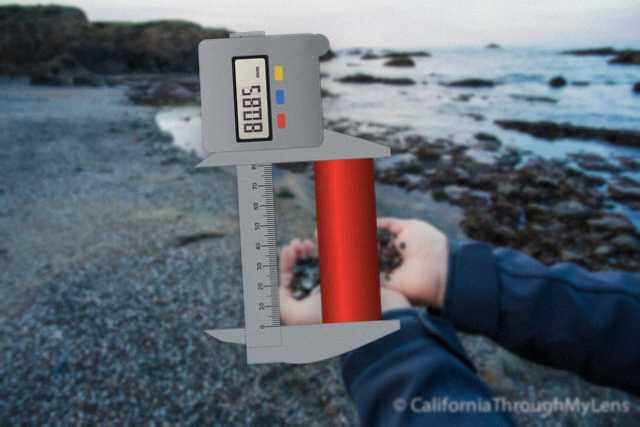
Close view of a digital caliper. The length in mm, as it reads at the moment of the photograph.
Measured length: 80.85 mm
